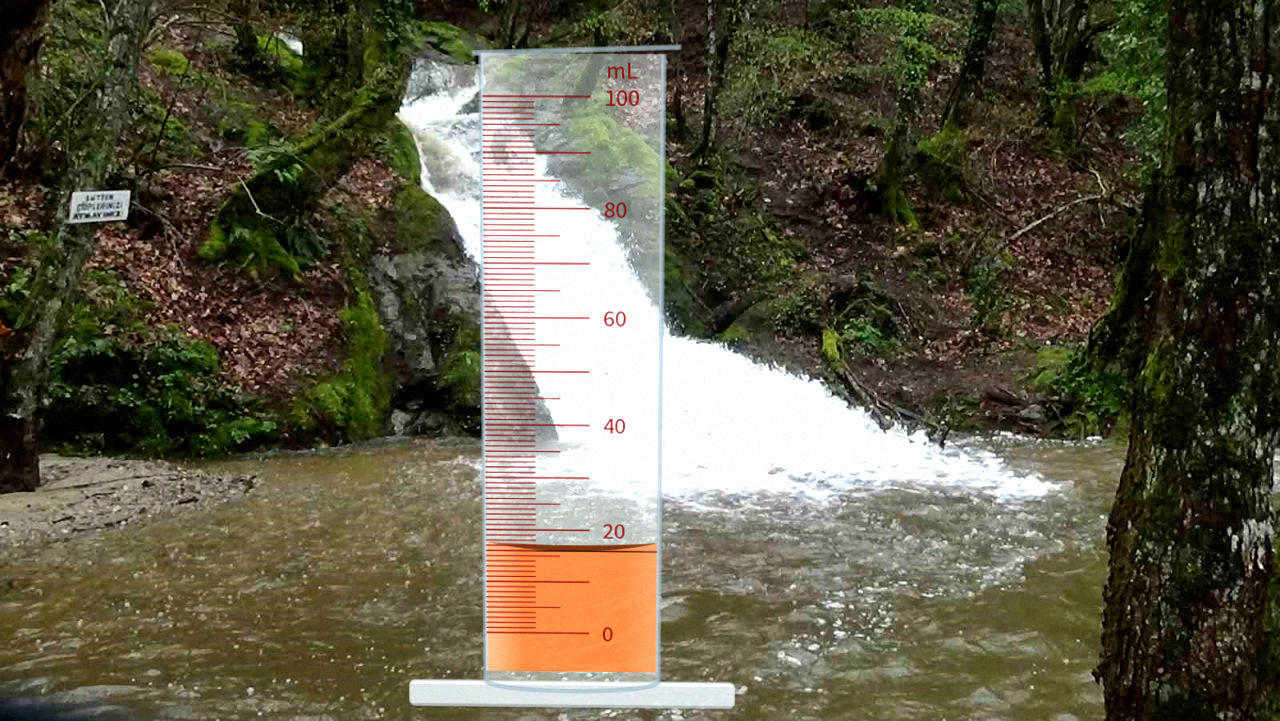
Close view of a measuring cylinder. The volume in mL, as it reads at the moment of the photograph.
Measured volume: 16 mL
